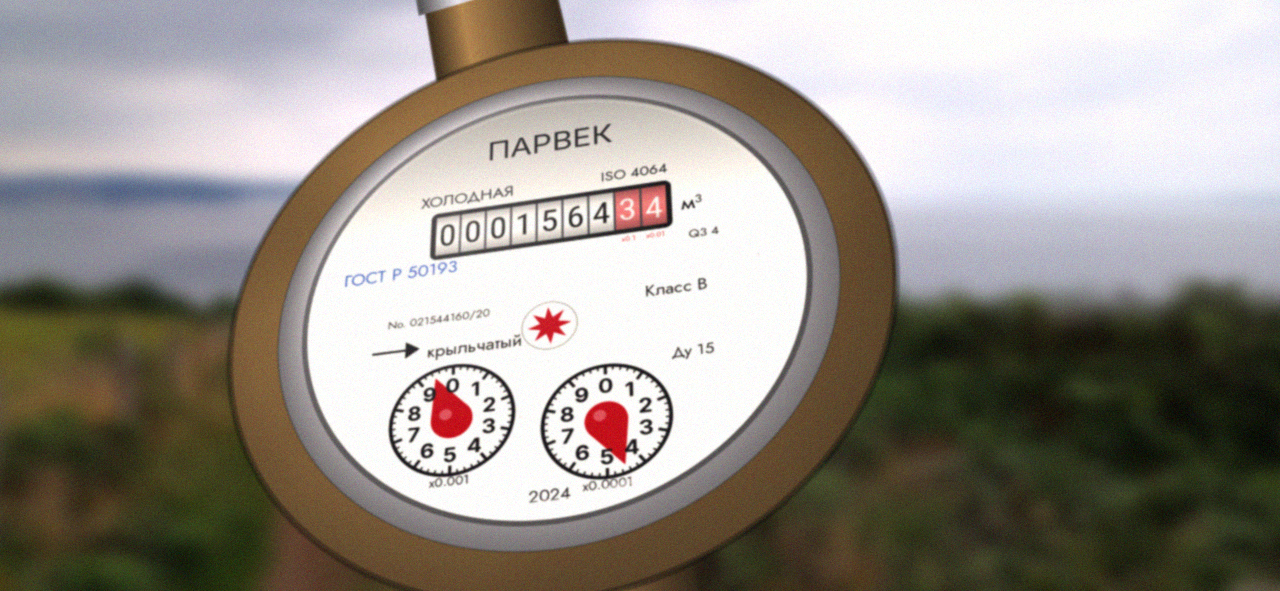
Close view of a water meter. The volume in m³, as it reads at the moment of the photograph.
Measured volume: 1564.3394 m³
